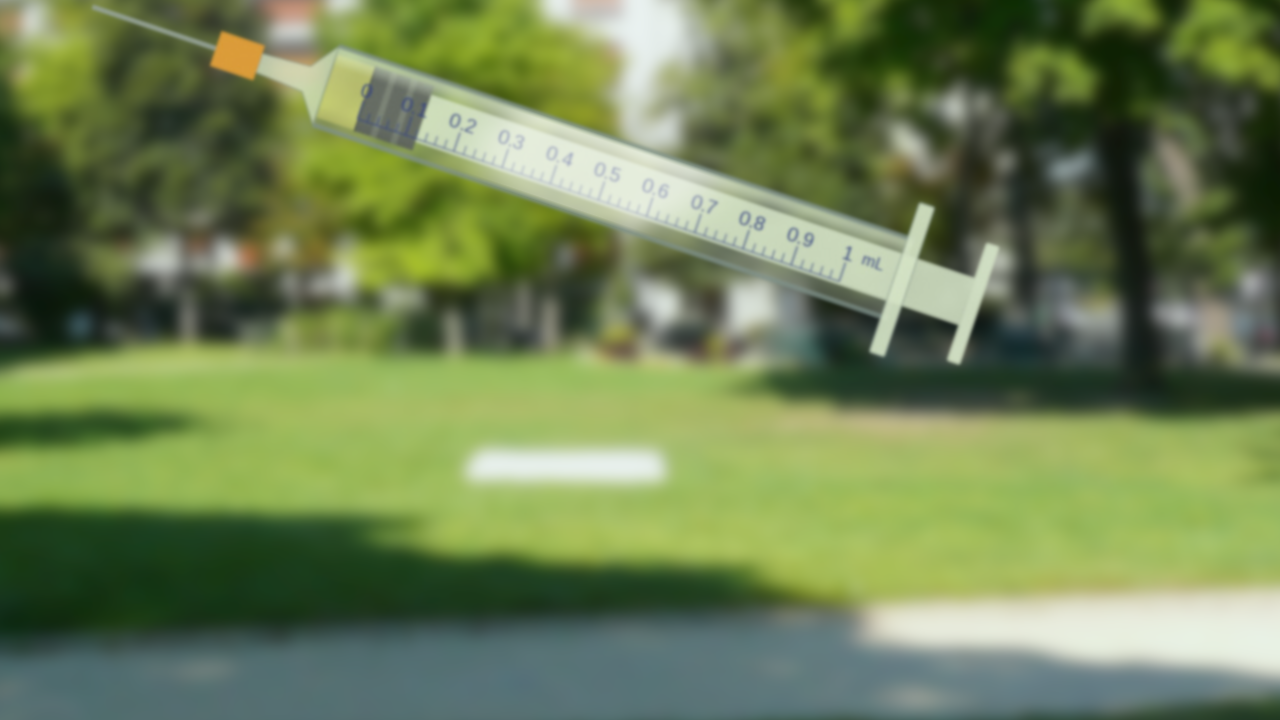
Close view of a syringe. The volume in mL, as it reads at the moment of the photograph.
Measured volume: 0 mL
